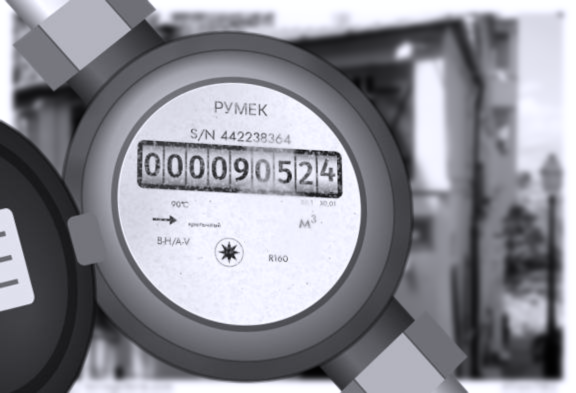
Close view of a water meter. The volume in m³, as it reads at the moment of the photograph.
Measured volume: 905.24 m³
